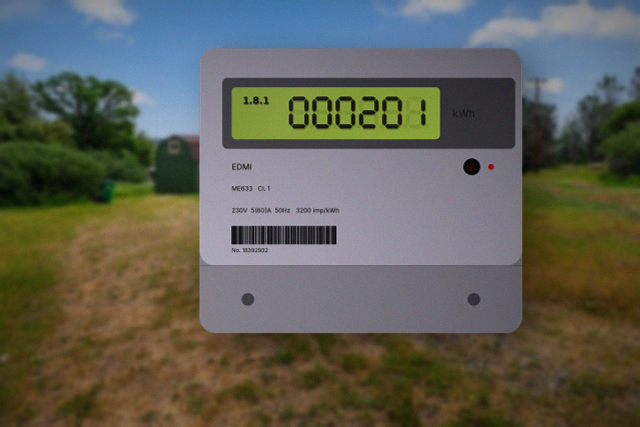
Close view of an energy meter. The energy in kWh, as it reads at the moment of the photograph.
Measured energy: 201 kWh
